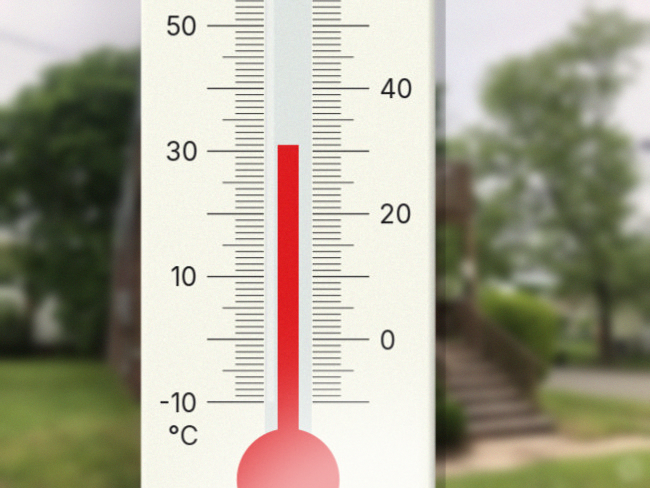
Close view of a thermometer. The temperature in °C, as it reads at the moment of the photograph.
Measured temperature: 31 °C
